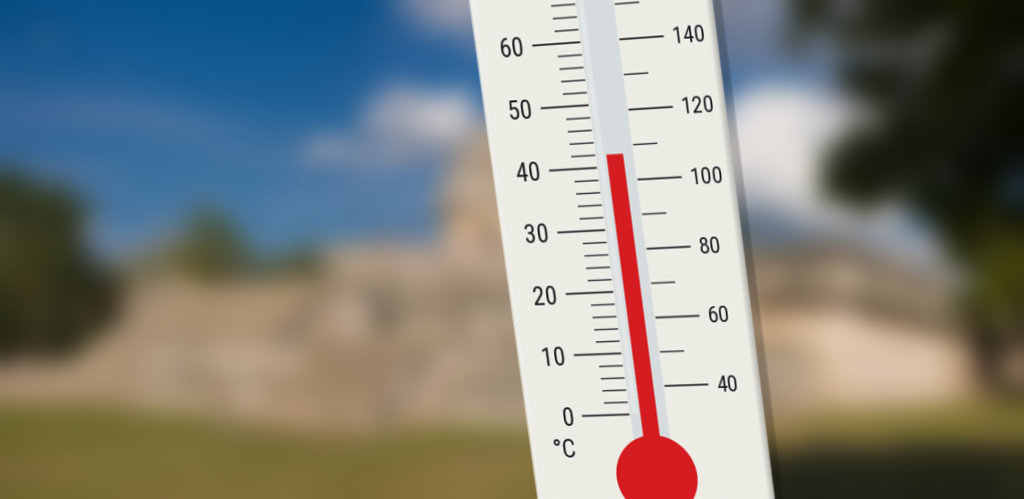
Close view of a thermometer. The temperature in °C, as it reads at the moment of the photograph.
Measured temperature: 42 °C
